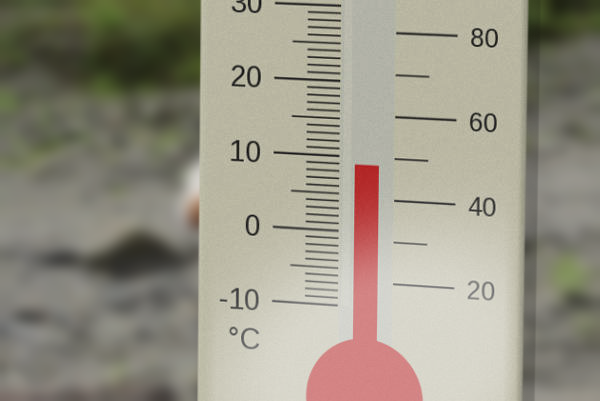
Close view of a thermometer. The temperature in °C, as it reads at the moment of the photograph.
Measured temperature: 9 °C
